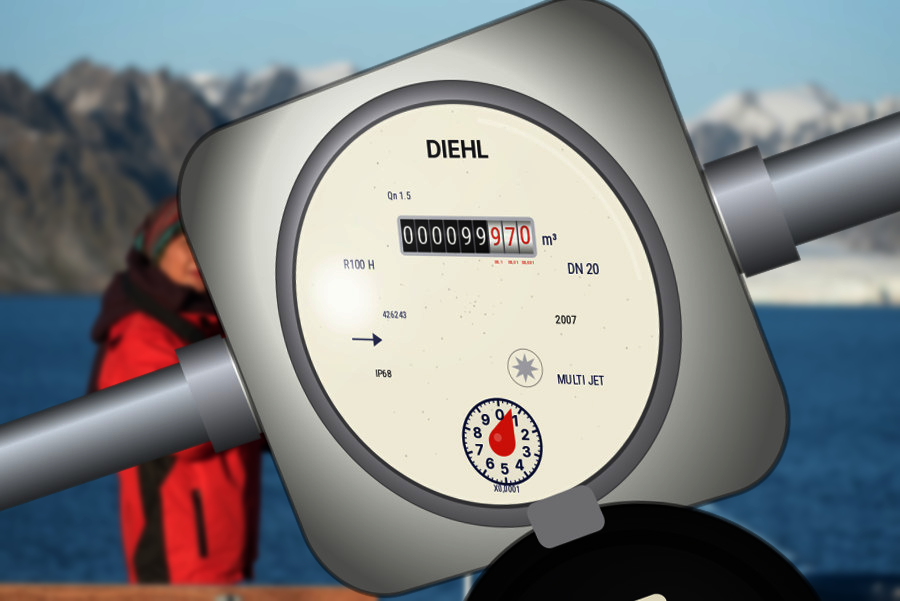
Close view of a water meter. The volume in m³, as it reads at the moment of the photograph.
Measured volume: 99.9700 m³
